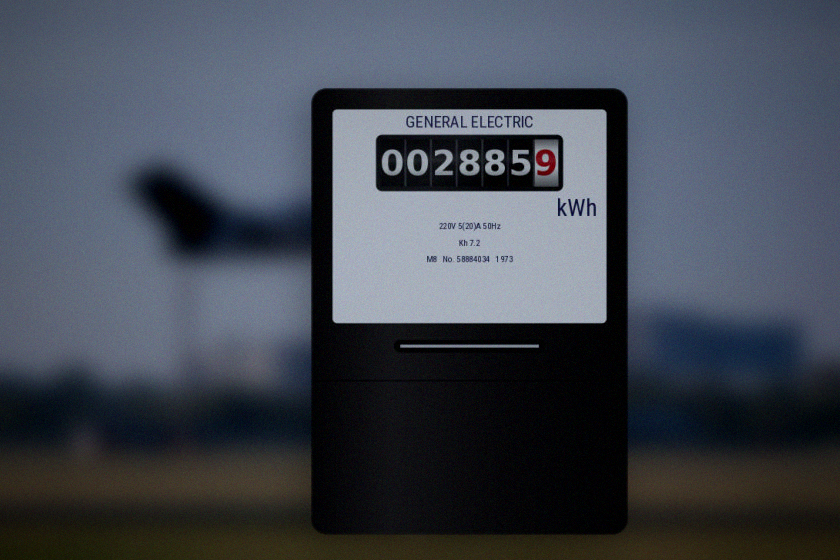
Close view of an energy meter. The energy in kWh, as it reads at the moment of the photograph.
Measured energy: 2885.9 kWh
